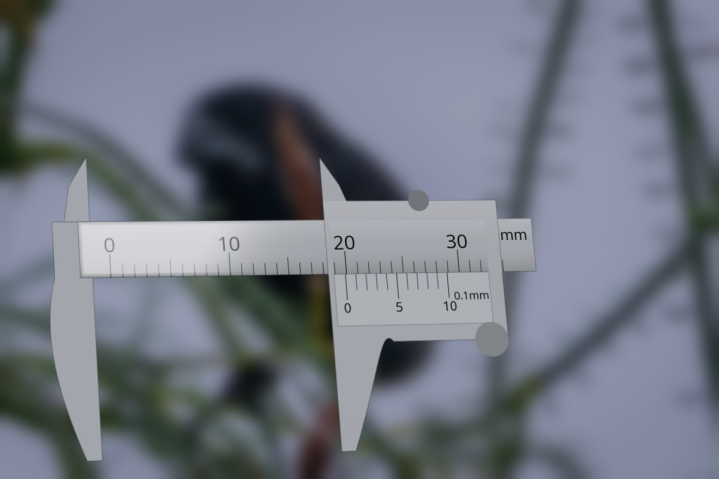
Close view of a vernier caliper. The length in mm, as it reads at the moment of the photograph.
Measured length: 19.9 mm
